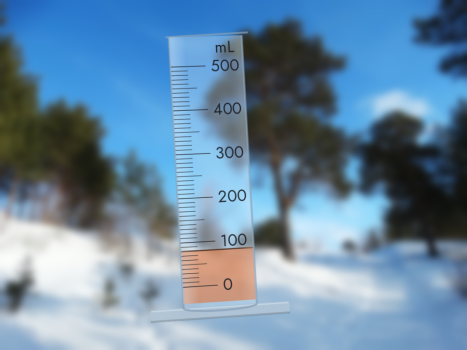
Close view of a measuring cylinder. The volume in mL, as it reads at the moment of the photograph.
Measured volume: 80 mL
